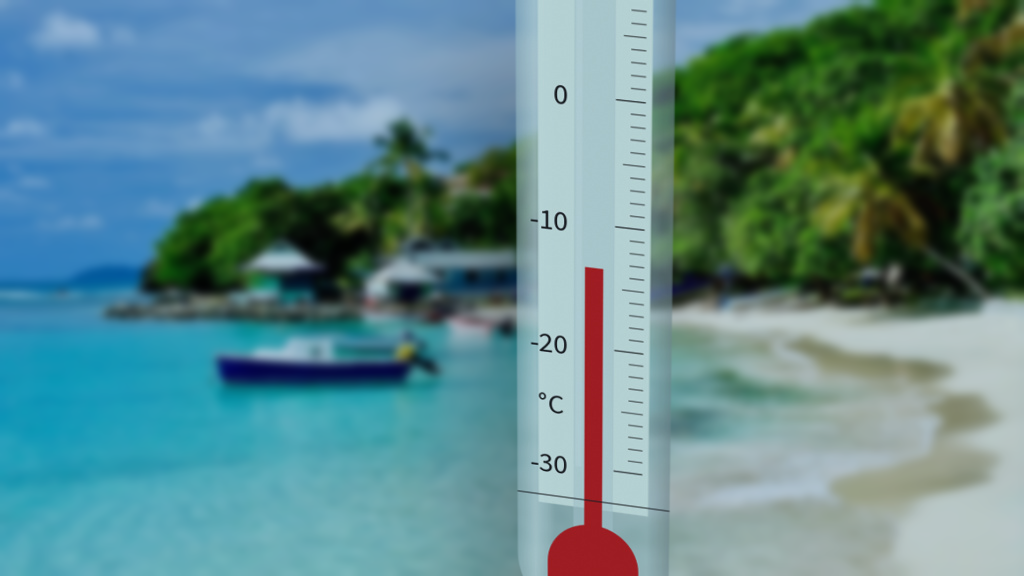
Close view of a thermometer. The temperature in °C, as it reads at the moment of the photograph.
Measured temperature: -13.5 °C
